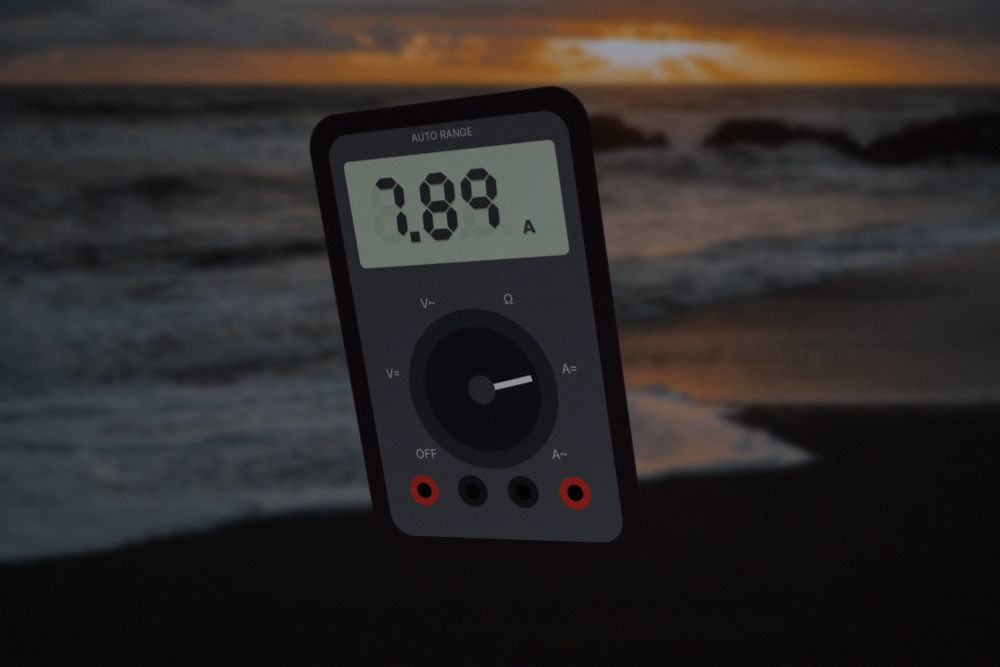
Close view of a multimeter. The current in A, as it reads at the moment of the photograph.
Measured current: 7.89 A
